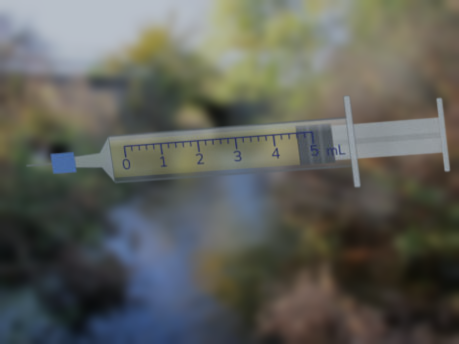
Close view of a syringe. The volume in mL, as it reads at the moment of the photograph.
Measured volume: 4.6 mL
